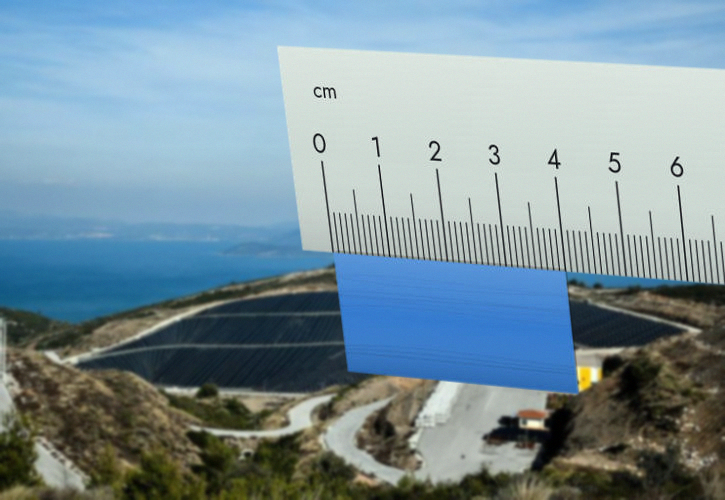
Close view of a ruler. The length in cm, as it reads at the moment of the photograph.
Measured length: 4 cm
